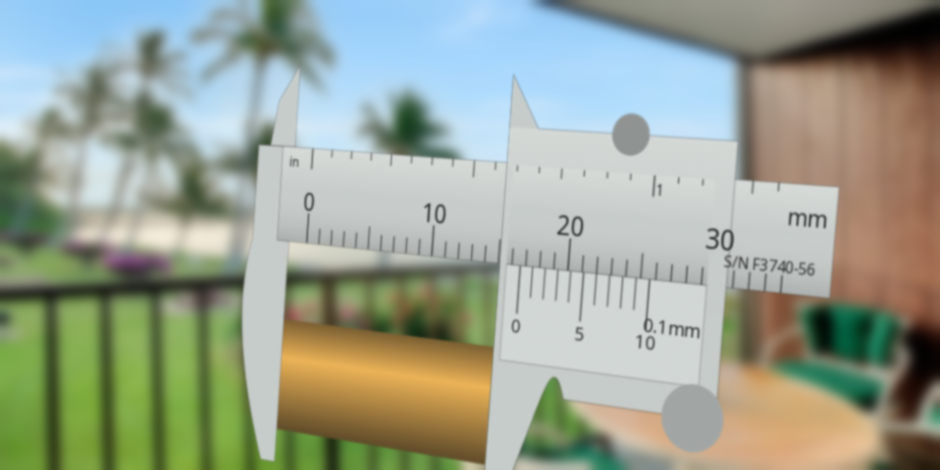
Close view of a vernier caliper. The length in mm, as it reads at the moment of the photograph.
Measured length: 16.6 mm
